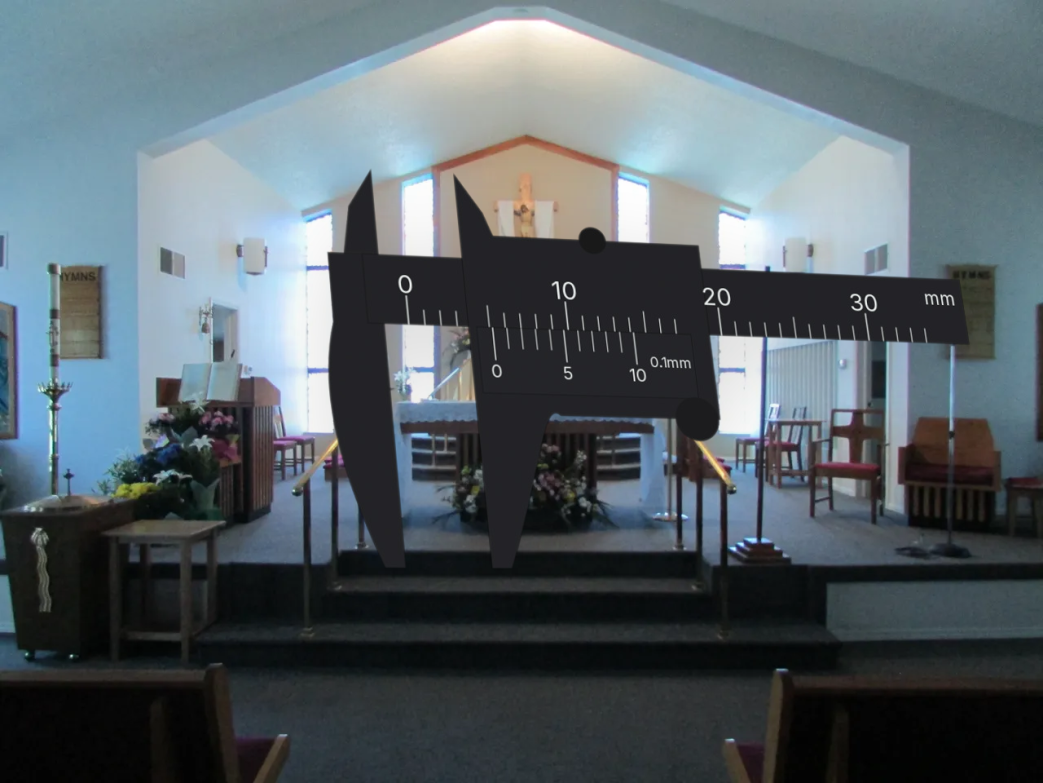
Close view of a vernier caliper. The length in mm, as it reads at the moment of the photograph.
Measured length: 5.2 mm
